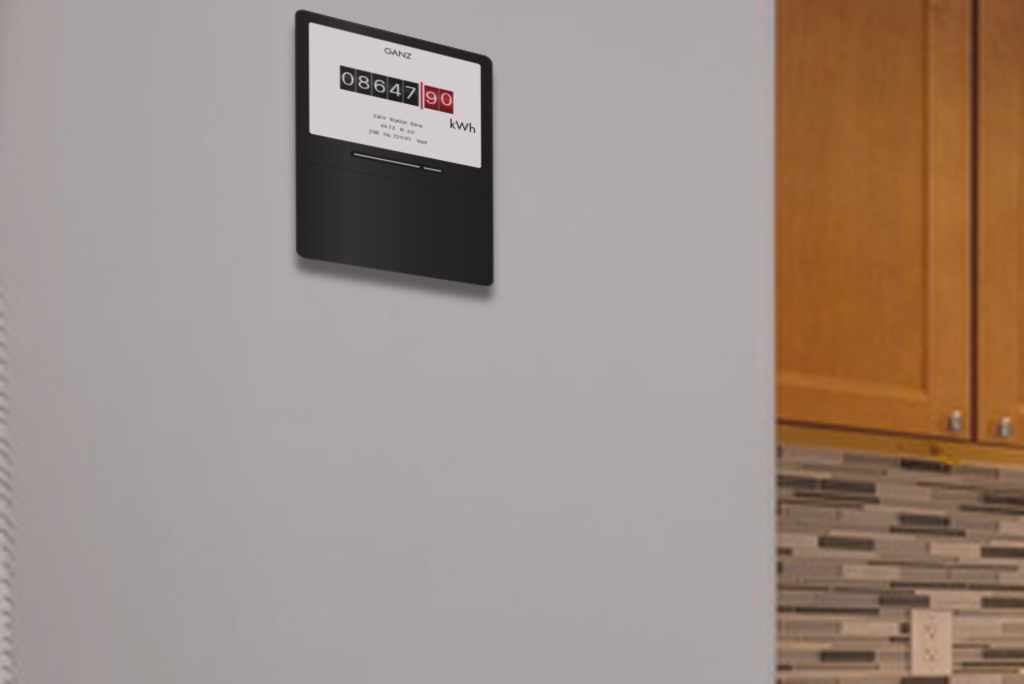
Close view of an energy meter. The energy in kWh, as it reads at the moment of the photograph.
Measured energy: 8647.90 kWh
